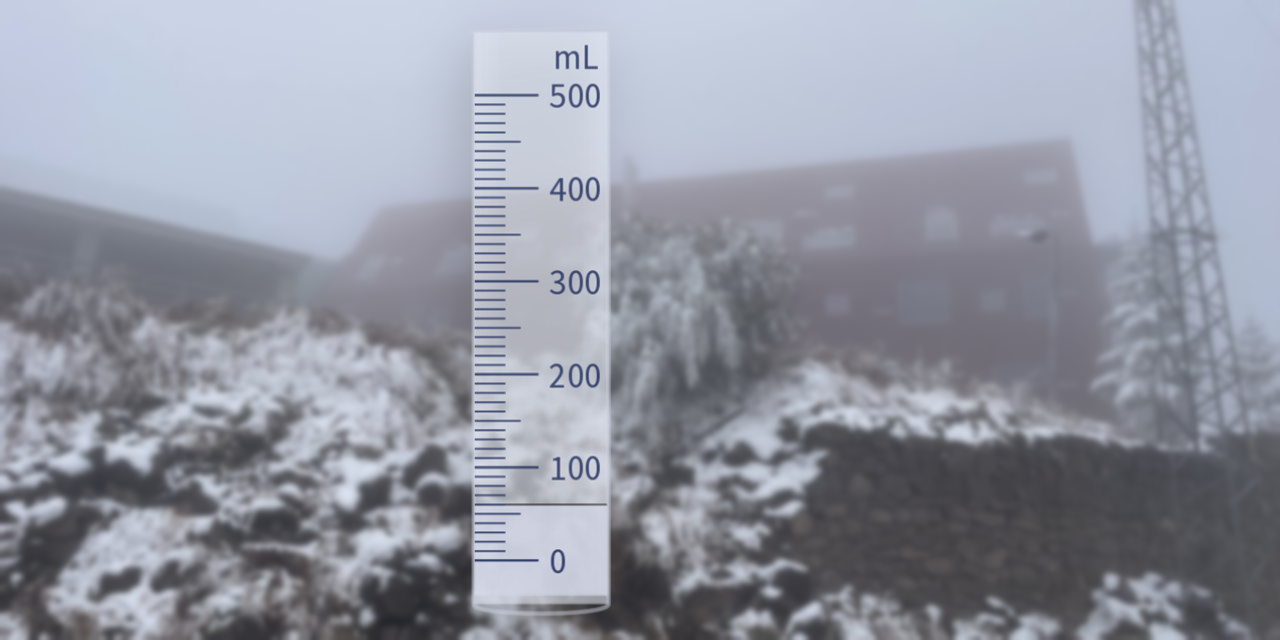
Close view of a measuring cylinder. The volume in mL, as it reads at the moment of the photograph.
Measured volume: 60 mL
